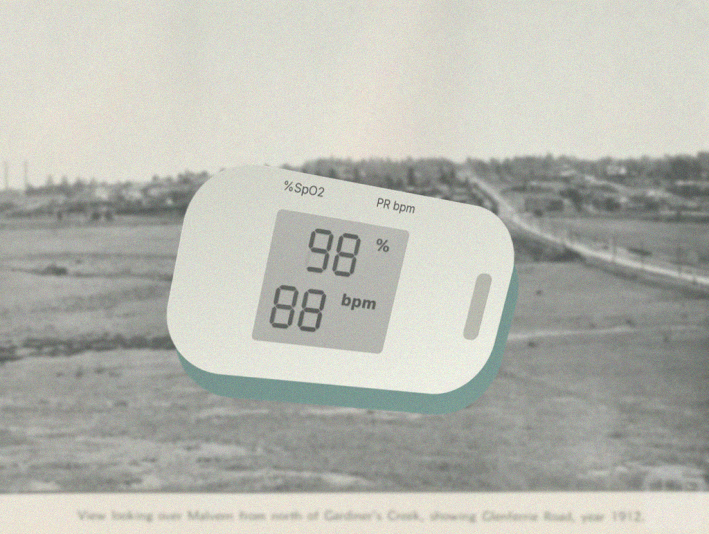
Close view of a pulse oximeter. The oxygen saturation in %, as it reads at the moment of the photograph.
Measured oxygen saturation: 98 %
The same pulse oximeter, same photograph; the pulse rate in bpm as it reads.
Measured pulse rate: 88 bpm
